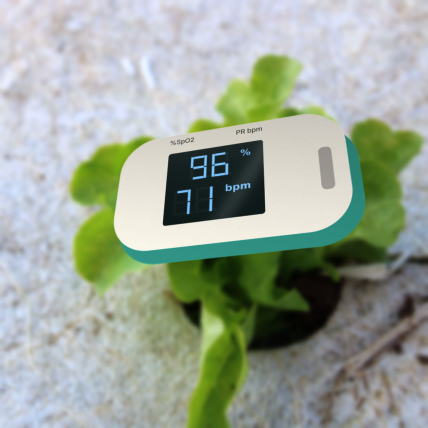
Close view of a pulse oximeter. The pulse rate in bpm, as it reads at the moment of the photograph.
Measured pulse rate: 71 bpm
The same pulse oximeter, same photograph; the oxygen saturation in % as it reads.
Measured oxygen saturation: 96 %
